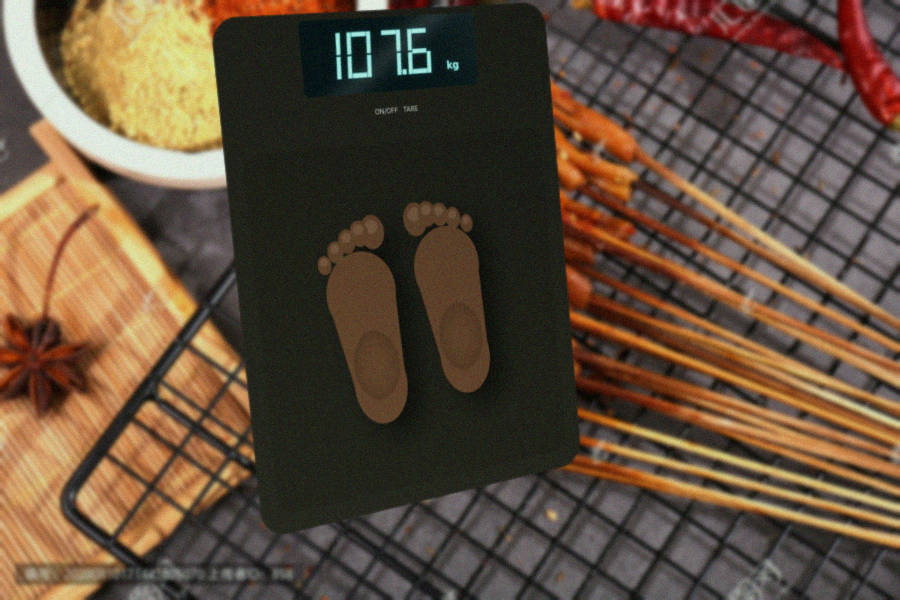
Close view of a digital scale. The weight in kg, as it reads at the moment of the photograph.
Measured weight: 107.6 kg
